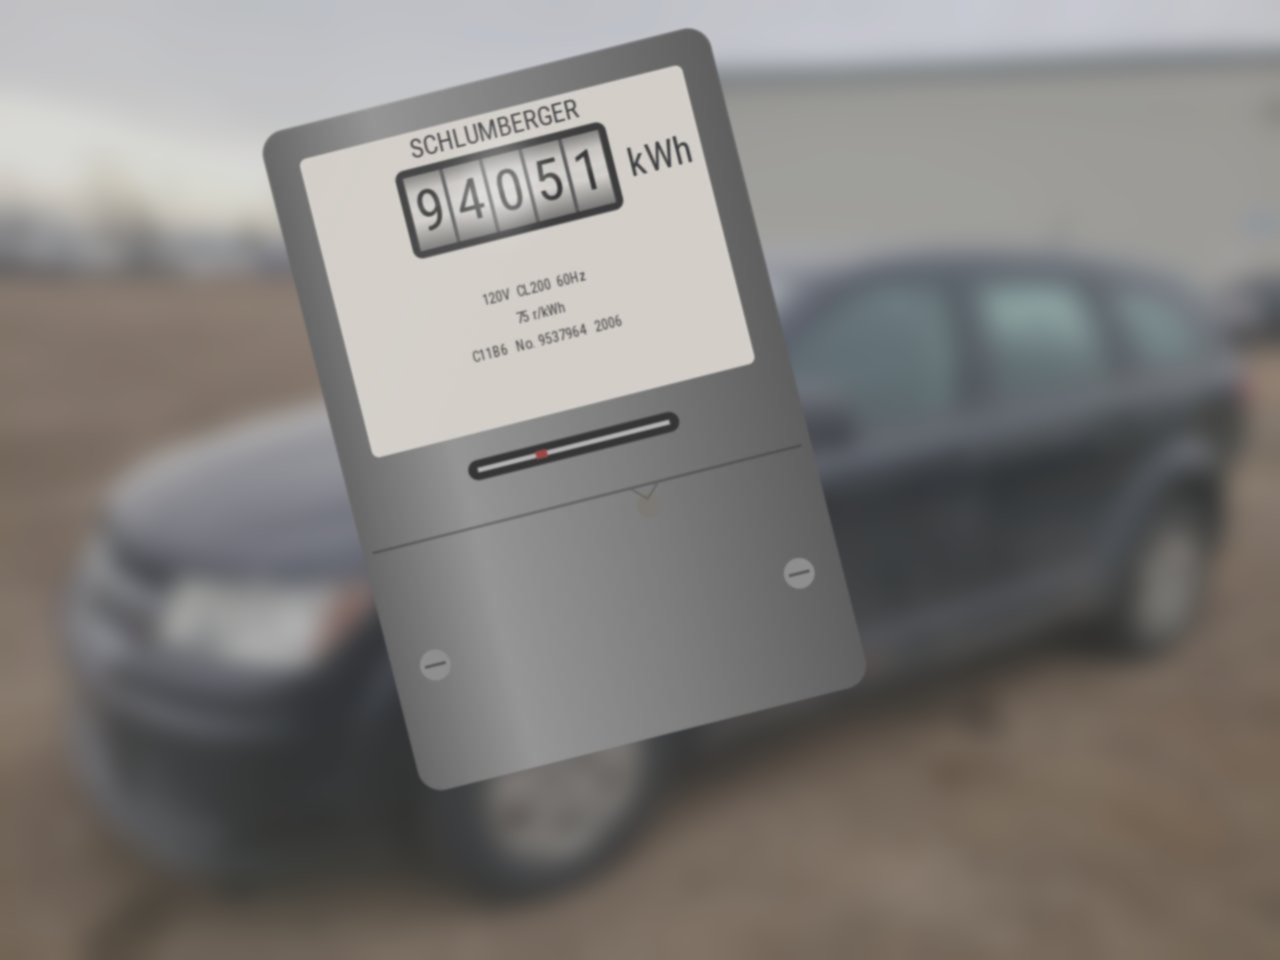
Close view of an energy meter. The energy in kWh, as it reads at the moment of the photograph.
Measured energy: 94051 kWh
